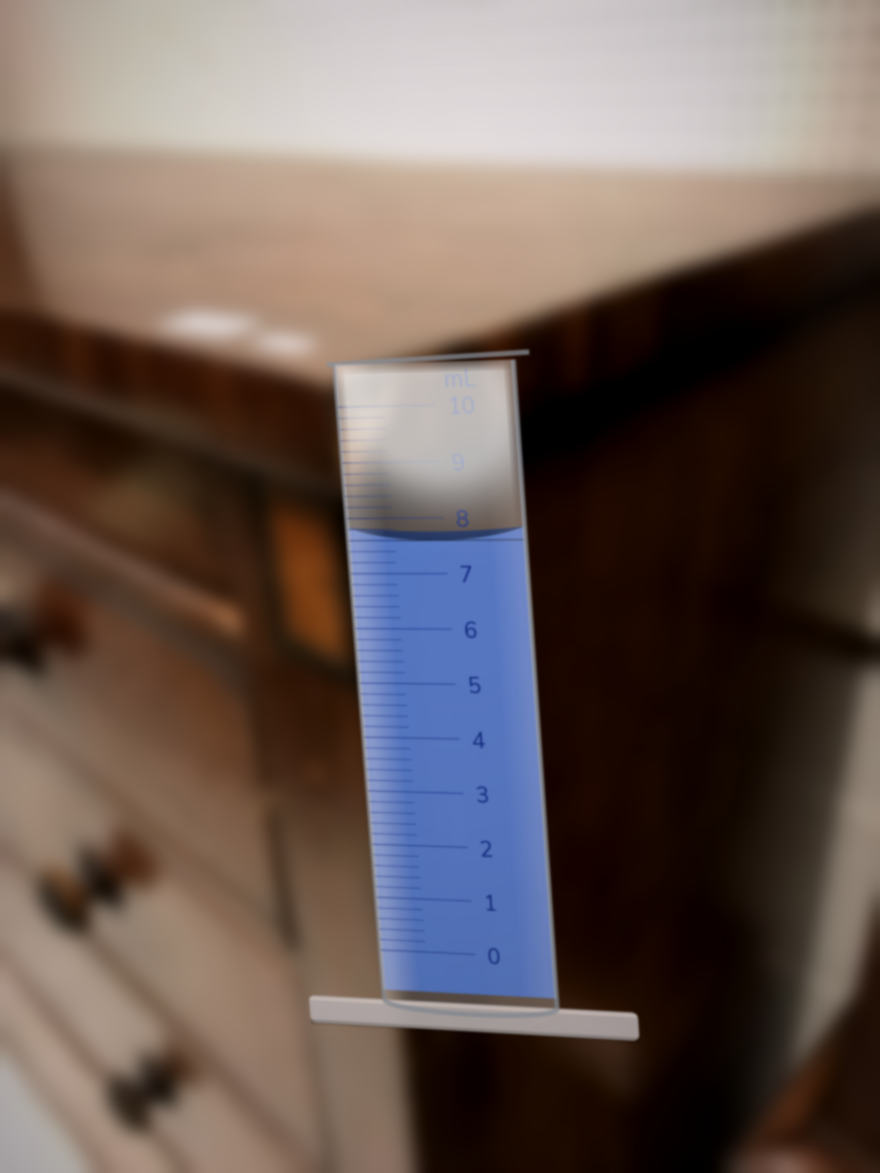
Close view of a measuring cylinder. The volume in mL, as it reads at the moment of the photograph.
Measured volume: 7.6 mL
